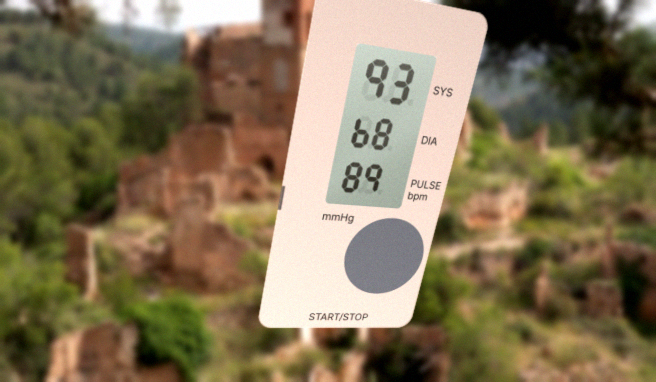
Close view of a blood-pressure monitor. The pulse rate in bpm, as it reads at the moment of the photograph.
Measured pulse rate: 89 bpm
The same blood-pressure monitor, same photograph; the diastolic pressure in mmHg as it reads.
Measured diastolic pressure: 68 mmHg
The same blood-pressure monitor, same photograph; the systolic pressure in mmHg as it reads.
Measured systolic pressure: 93 mmHg
